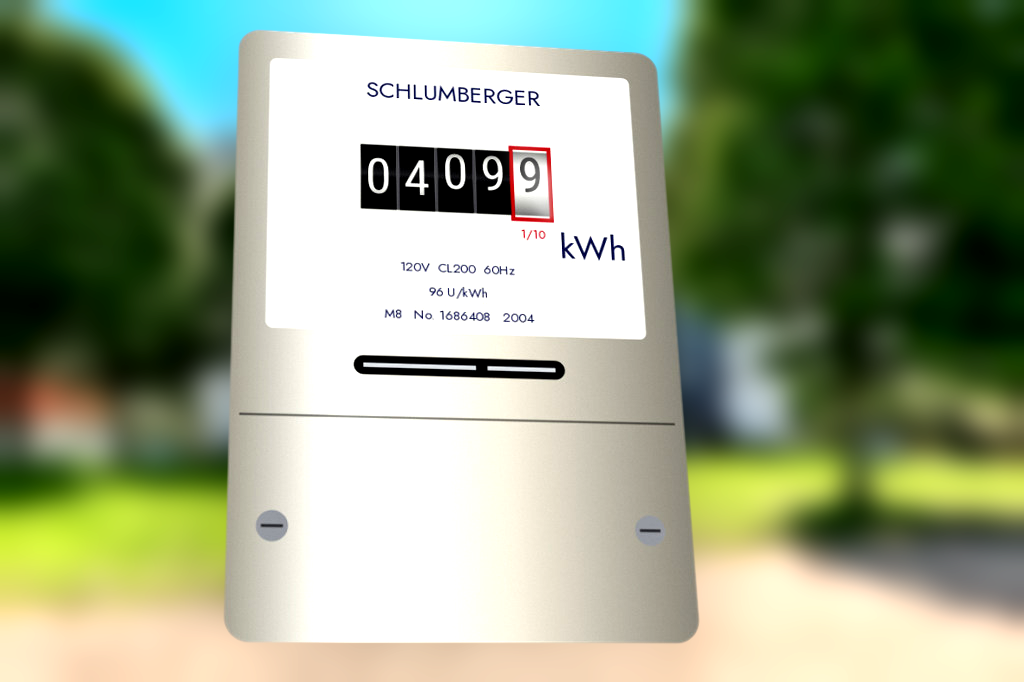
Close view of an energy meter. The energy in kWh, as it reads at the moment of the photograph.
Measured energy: 409.9 kWh
